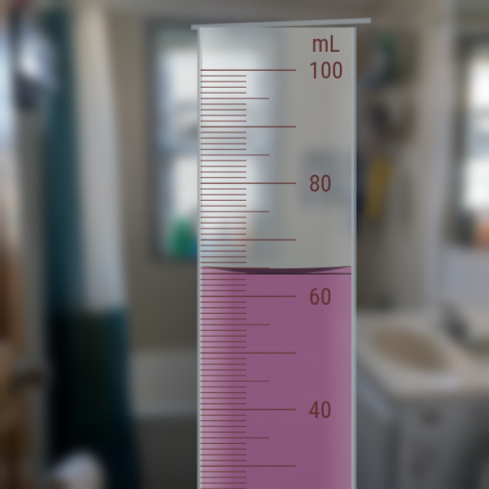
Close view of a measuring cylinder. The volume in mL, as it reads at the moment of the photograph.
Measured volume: 64 mL
